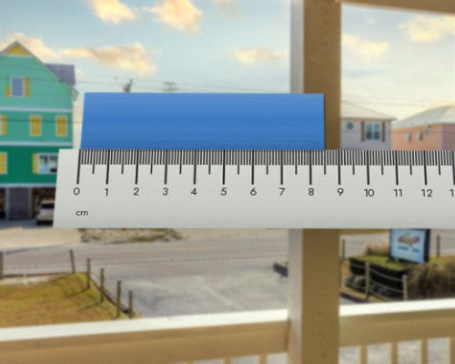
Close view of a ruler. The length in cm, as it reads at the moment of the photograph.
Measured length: 8.5 cm
